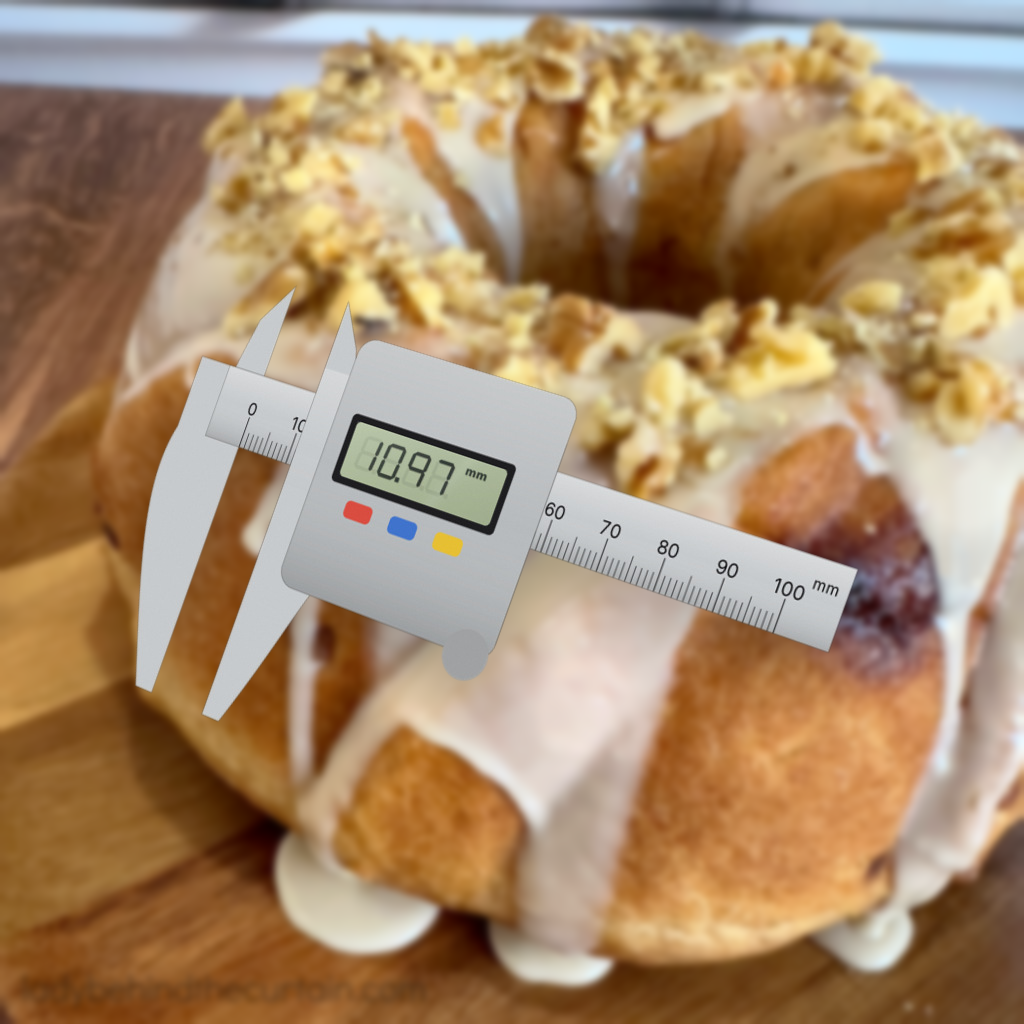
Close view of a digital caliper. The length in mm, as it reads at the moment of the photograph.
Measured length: 10.97 mm
